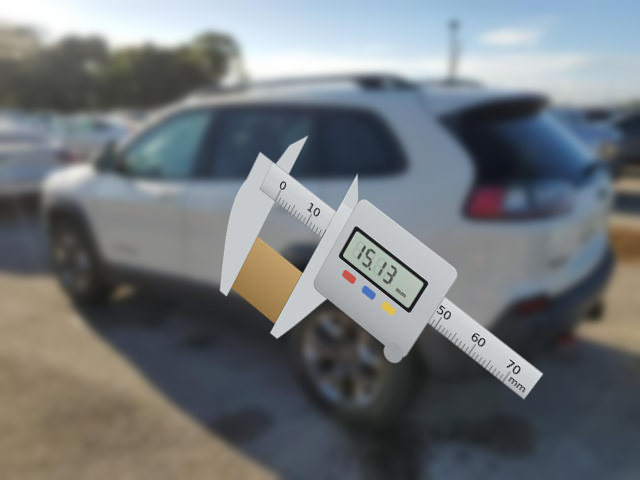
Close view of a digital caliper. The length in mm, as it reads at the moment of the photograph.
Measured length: 15.13 mm
